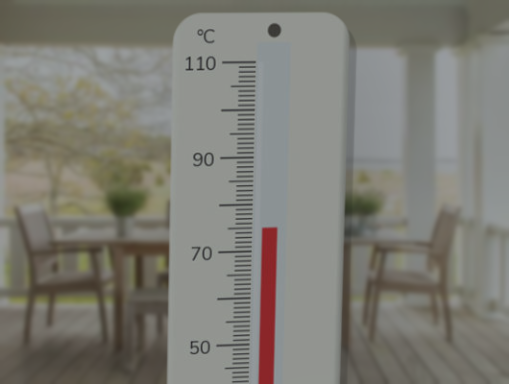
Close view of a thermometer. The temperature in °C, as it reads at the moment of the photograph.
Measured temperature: 75 °C
